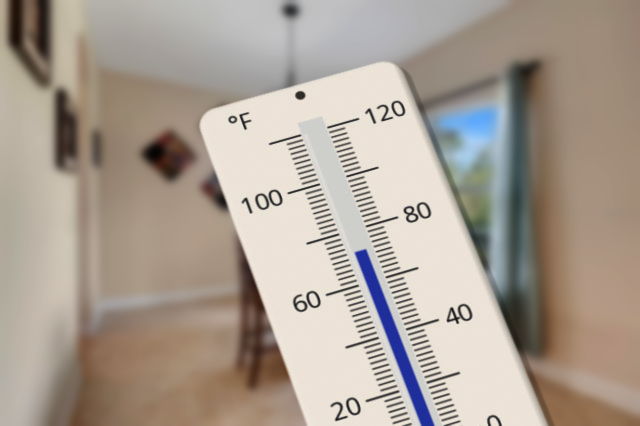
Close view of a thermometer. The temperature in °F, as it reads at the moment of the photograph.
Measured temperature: 72 °F
